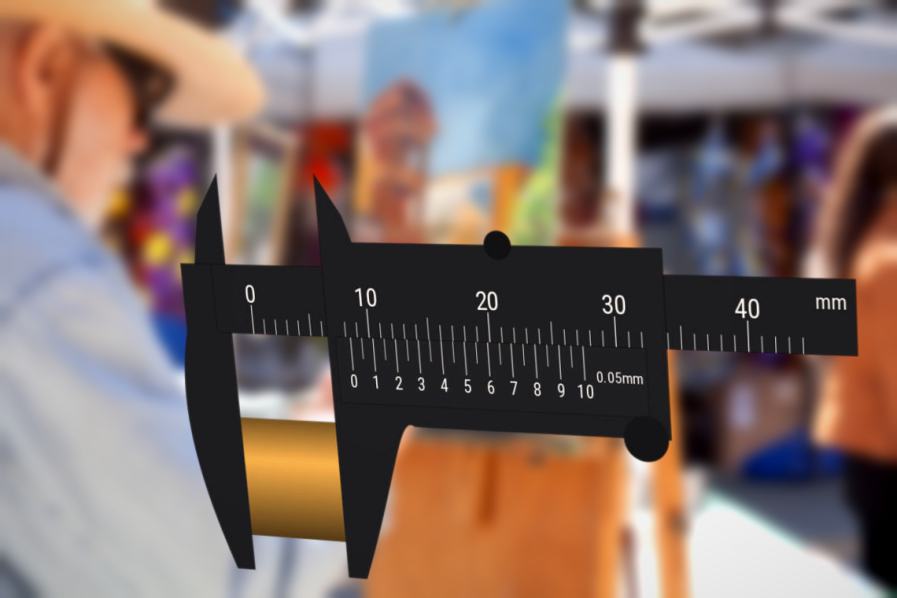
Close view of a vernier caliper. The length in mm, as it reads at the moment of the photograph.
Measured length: 8.4 mm
